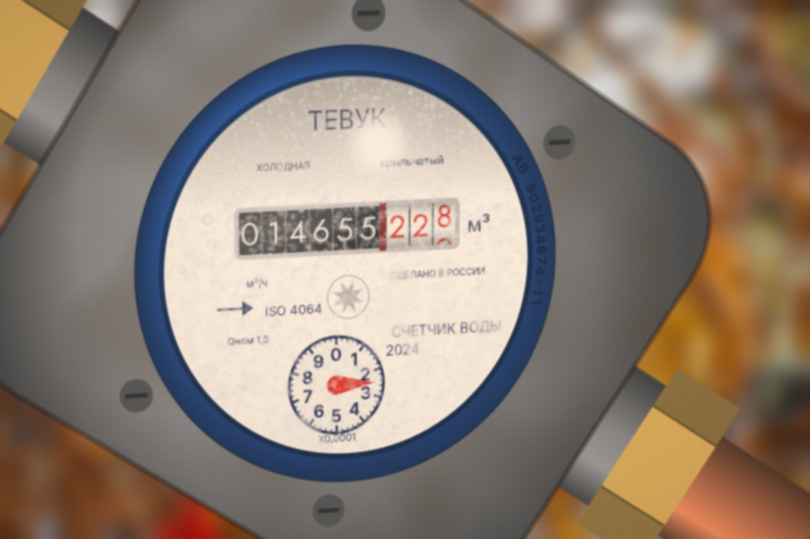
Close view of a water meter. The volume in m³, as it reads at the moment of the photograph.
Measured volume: 14655.2282 m³
